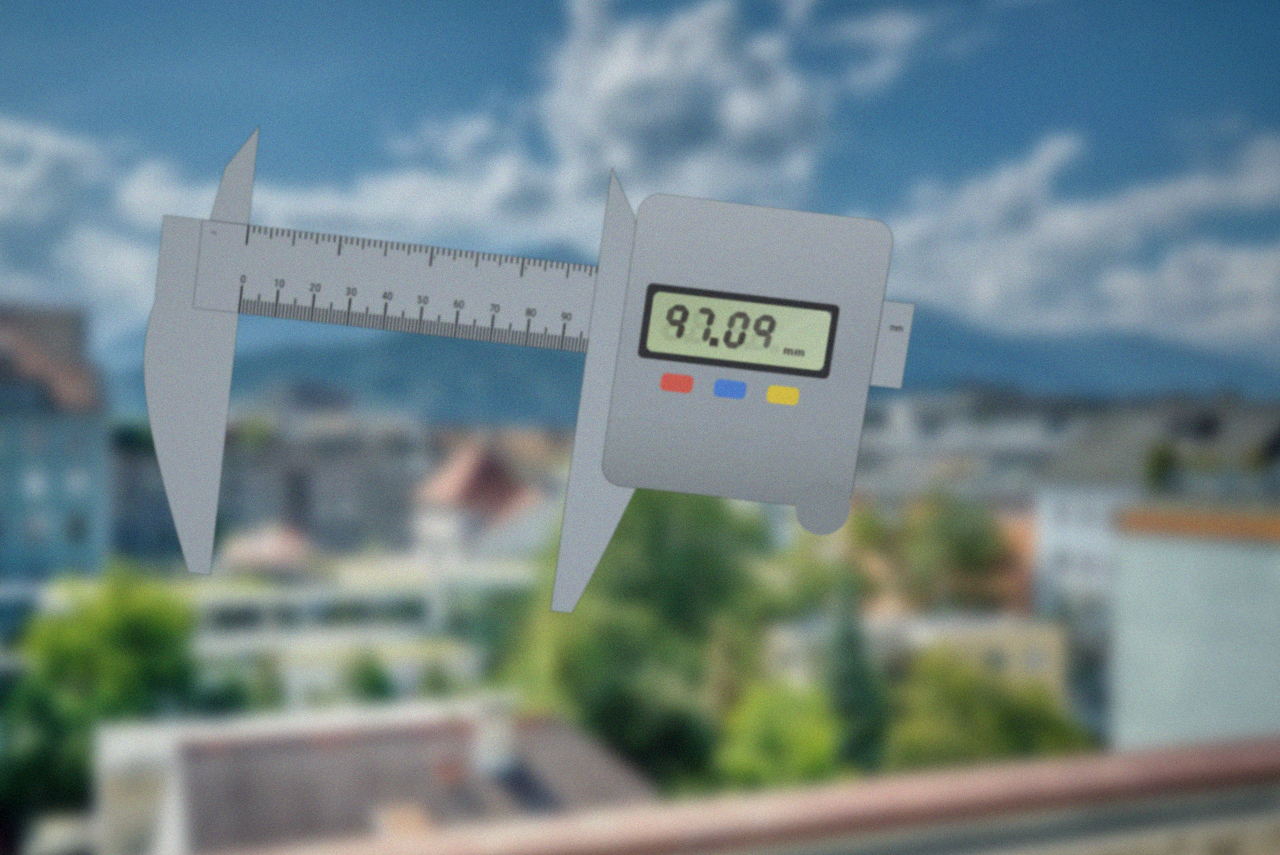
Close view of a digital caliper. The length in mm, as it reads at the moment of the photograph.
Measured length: 97.09 mm
